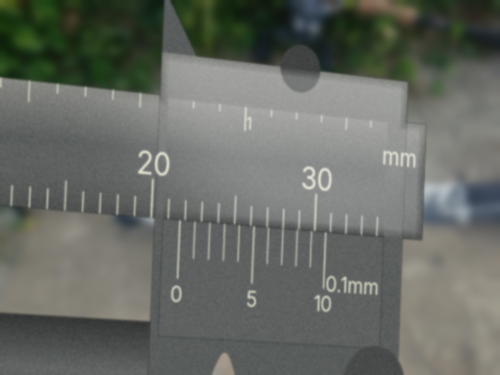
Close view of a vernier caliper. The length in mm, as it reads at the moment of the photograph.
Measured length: 21.7 mm
